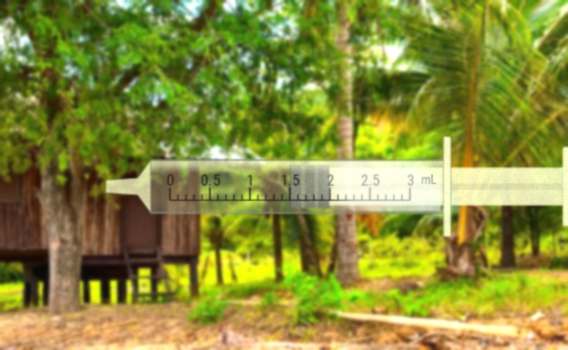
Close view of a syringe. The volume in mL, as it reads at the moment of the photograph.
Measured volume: 1.5 mL
